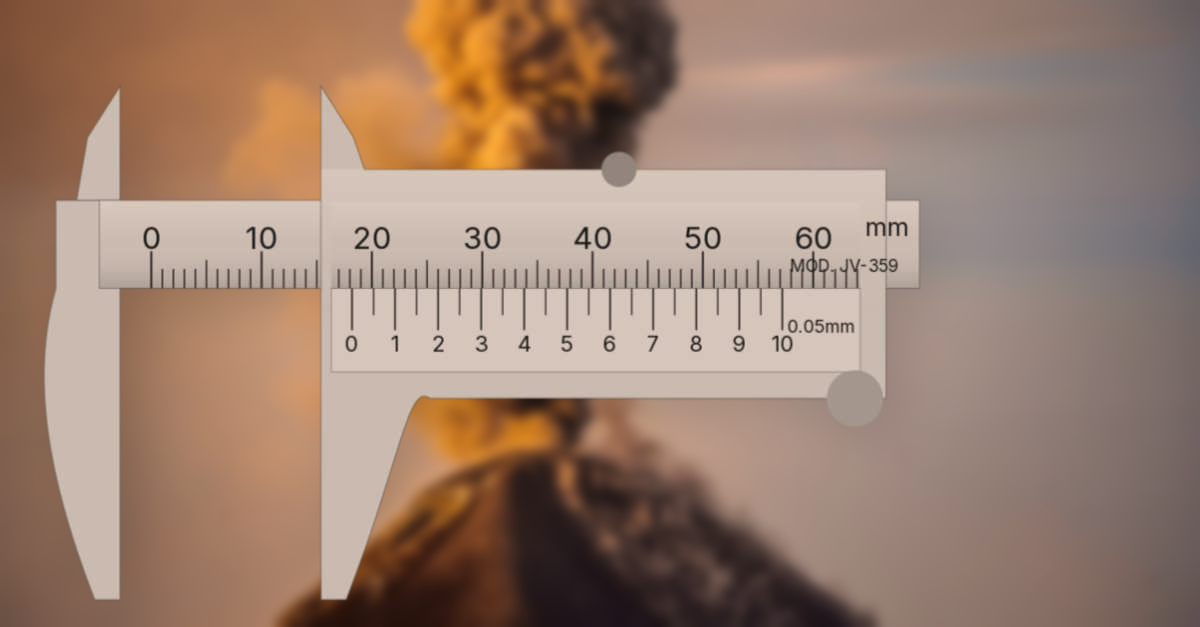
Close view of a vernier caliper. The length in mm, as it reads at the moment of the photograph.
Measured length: 18.2 mm
